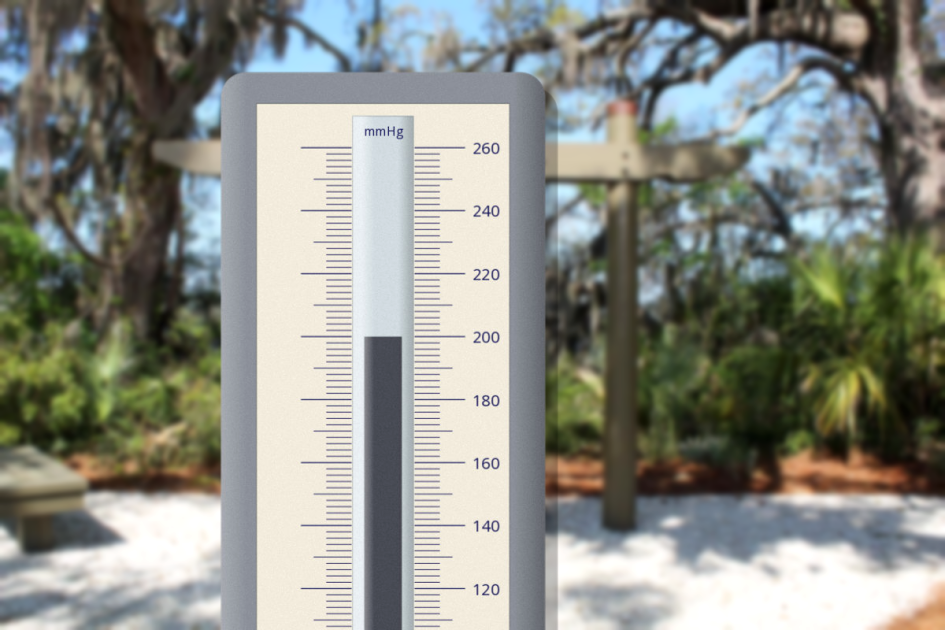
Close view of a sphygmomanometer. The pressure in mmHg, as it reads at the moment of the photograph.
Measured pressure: 200 mmHg
